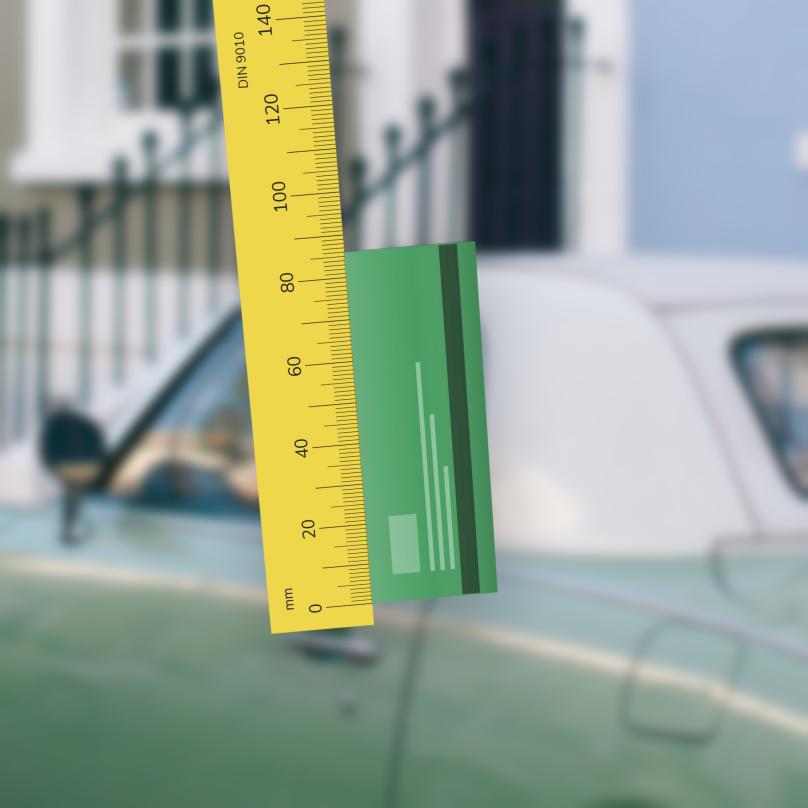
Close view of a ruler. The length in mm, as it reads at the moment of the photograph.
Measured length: 86 mm
